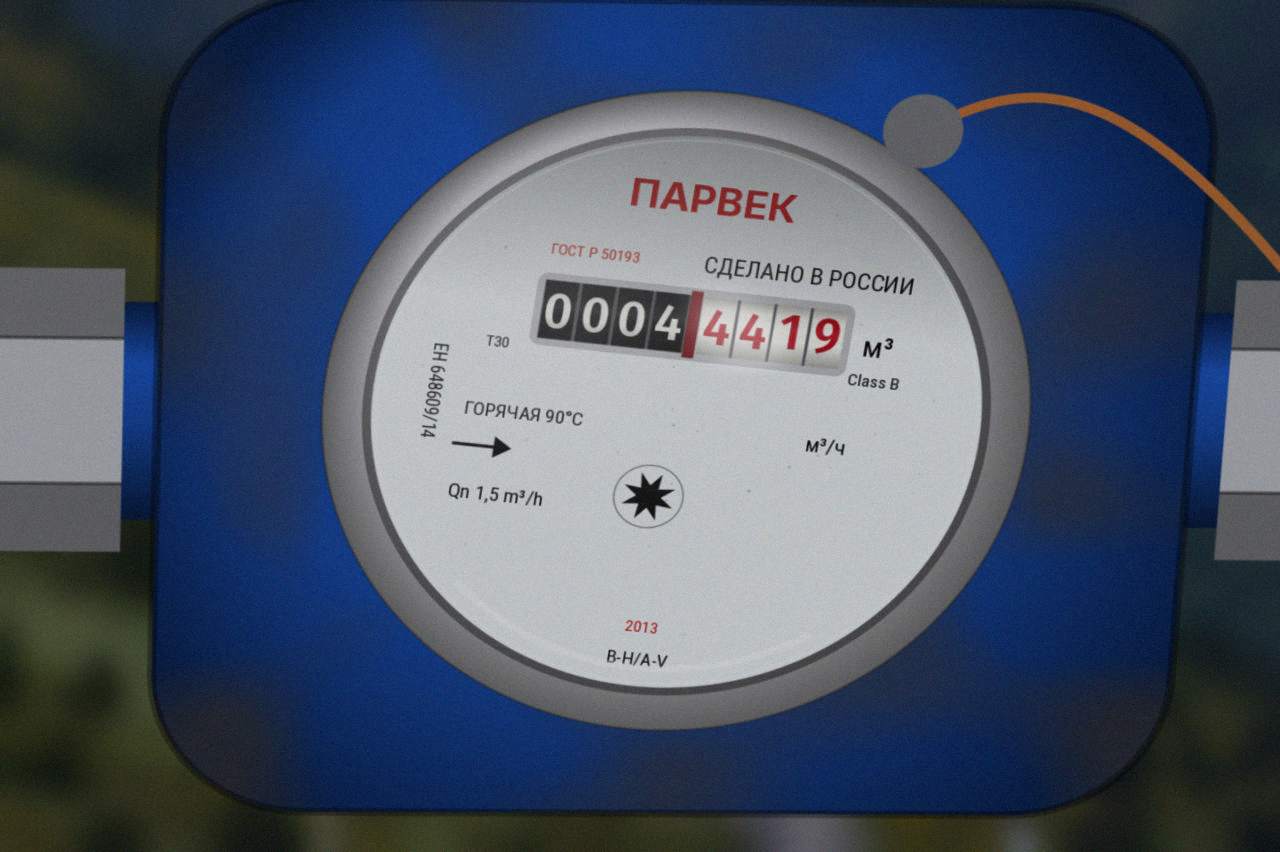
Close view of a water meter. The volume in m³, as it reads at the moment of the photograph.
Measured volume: 4.4419 m³
